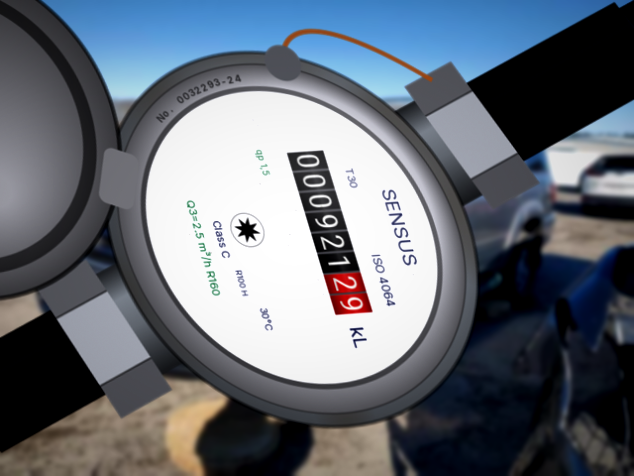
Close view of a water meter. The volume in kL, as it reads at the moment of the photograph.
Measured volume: 921.29 kL
